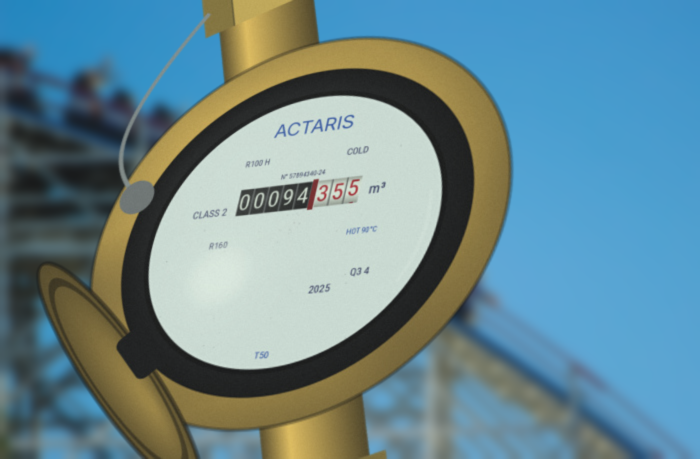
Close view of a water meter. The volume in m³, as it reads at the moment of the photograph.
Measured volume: 94.355 m³
